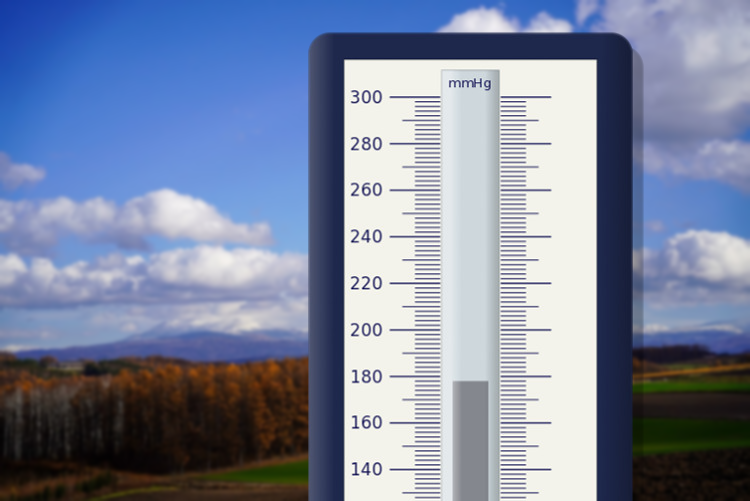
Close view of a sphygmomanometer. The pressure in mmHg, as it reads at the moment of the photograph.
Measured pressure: 178 mmHg
